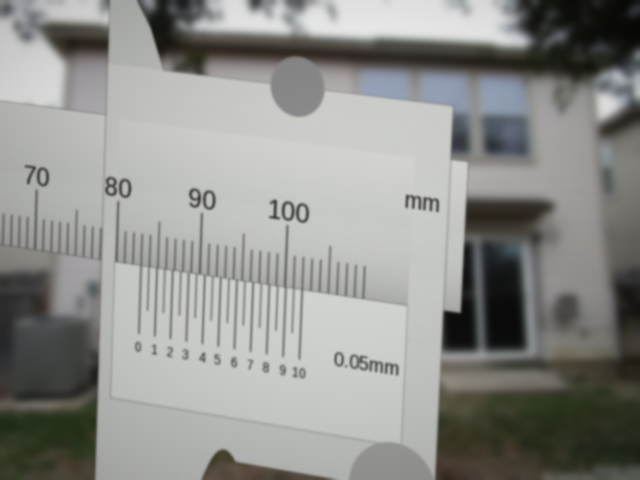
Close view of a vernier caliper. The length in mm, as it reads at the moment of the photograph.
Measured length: 83.0 mm
